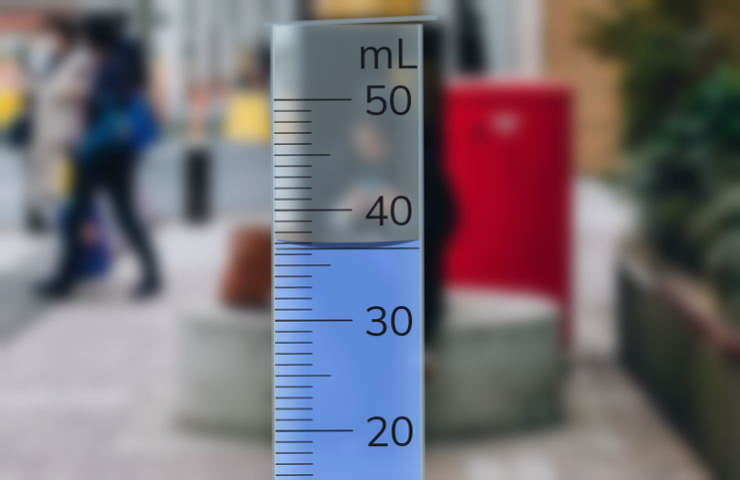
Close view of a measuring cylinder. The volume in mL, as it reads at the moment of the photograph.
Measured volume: 36.5 mL
